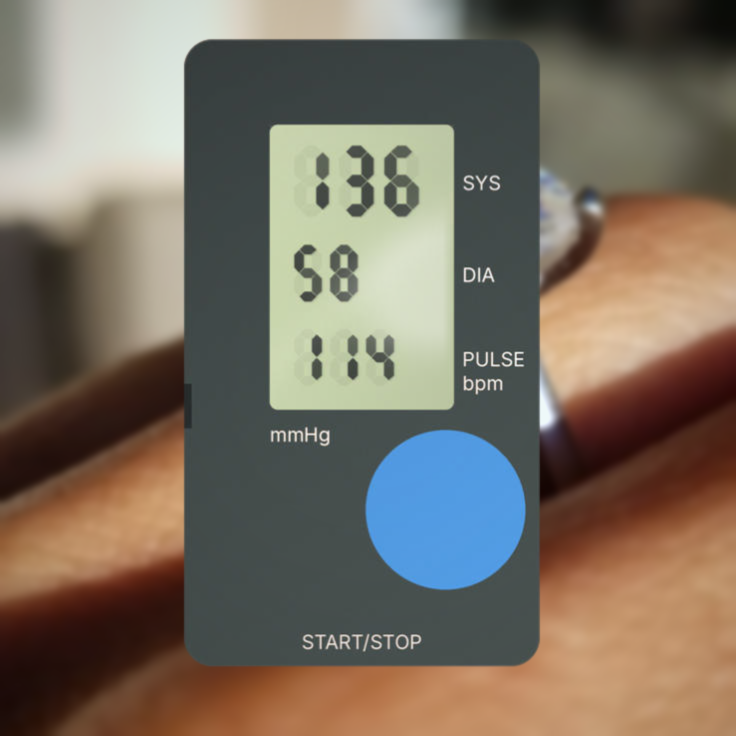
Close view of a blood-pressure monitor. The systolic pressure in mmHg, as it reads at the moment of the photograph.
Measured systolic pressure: 136 mmHg
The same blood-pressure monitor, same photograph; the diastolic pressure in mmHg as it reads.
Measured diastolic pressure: 58 mmHg
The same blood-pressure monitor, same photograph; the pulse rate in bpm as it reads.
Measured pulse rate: 114 bpm
